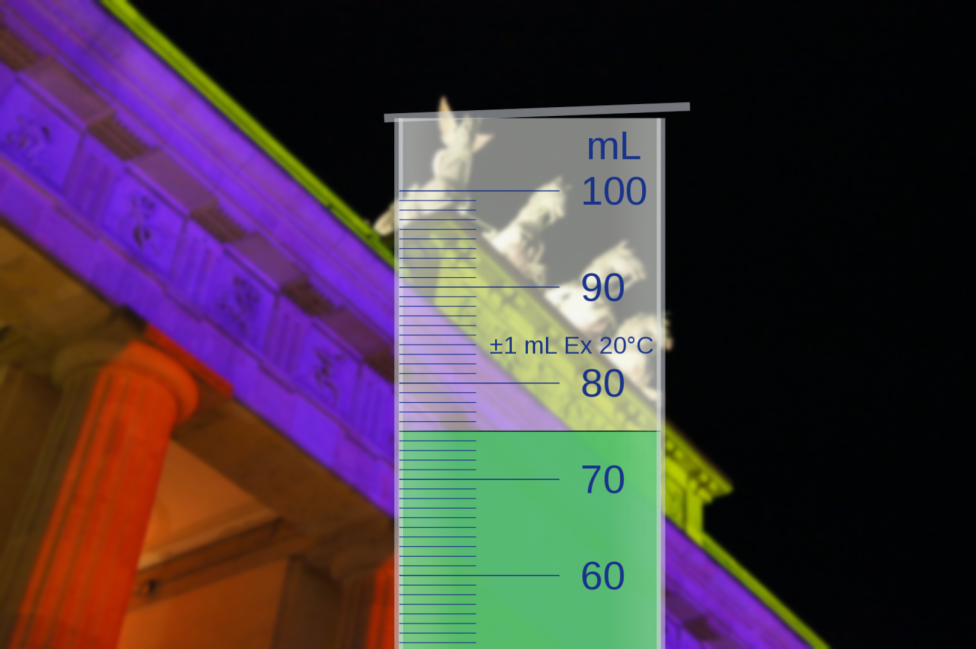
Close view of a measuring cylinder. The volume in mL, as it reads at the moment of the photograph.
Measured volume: 75 mL
